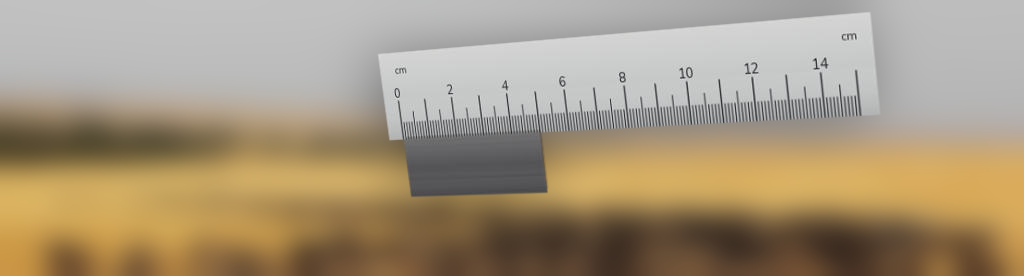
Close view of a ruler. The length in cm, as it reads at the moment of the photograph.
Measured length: 5 cm
